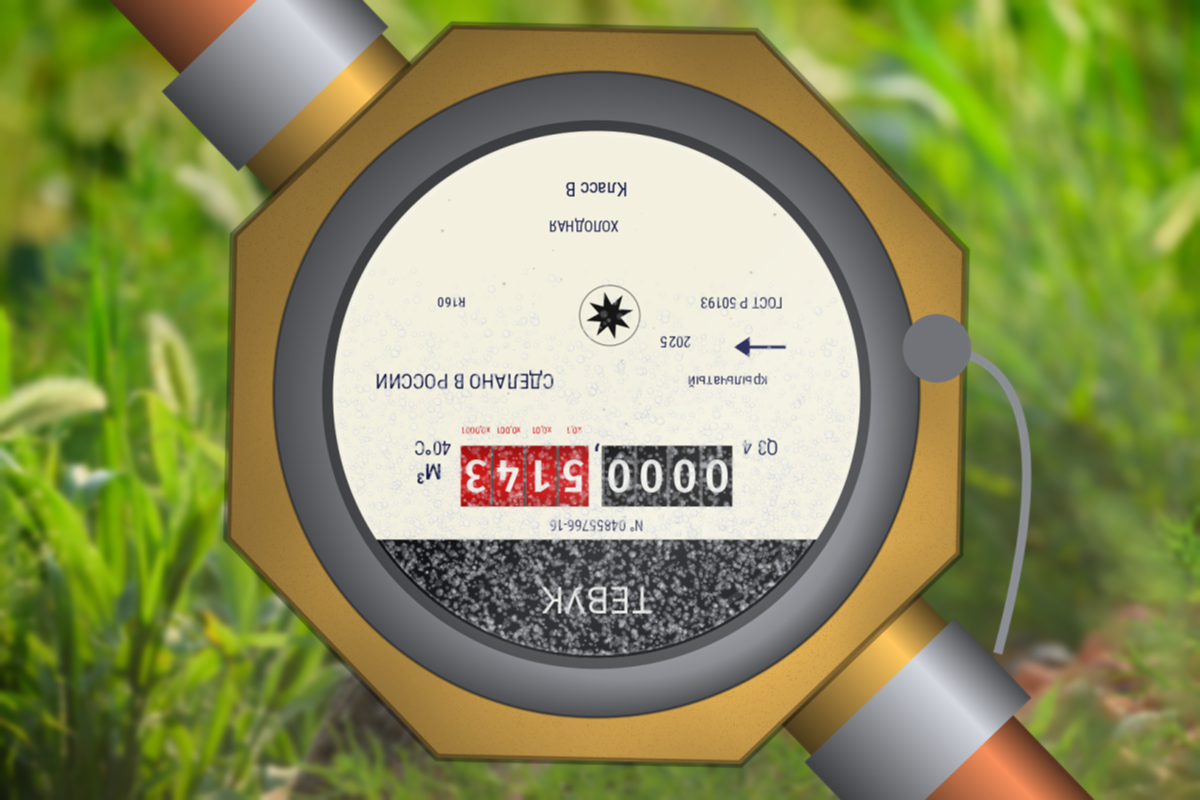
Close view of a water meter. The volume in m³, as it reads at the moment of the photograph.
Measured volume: 0.5143 m³
